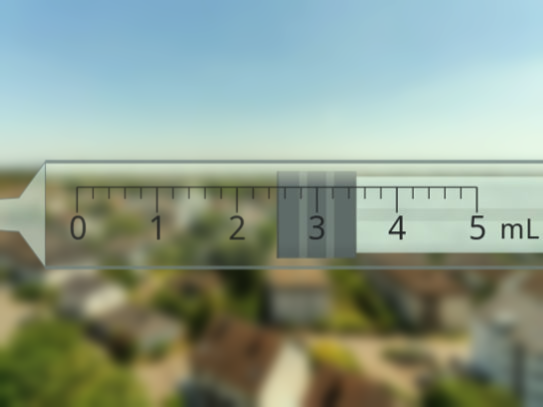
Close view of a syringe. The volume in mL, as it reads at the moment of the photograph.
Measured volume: 2.5 mL
